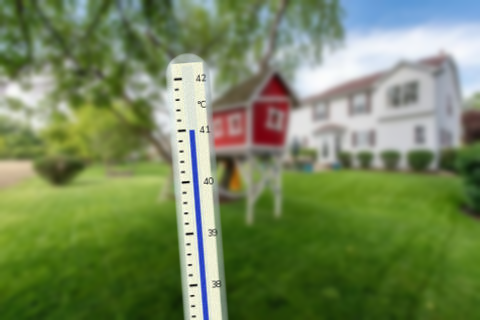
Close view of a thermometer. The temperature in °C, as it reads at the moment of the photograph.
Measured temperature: 41 °C
